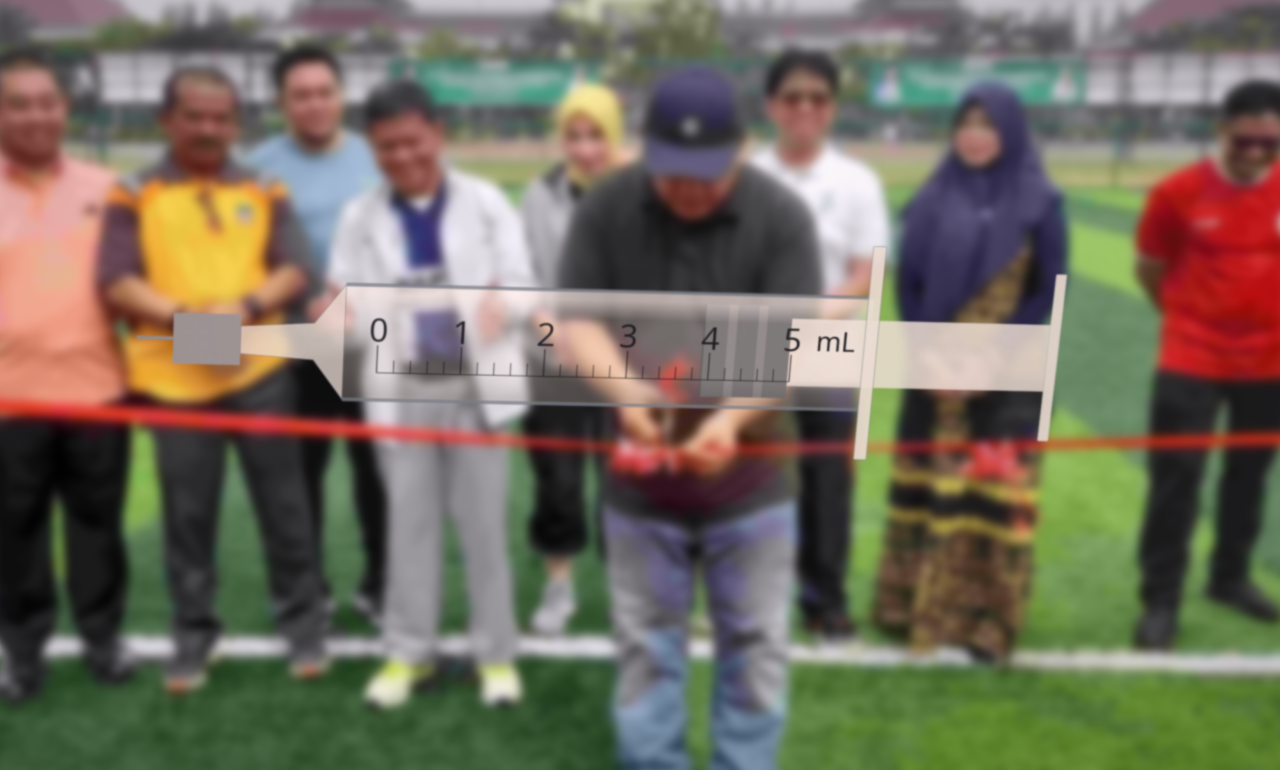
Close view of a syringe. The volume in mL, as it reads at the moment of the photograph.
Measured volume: 3.9 mL
